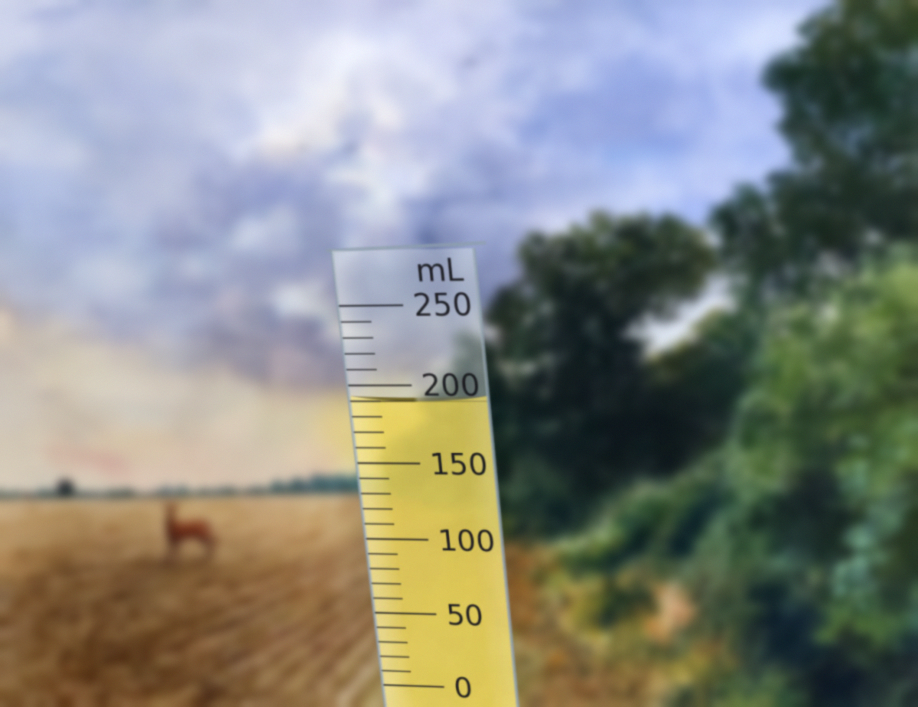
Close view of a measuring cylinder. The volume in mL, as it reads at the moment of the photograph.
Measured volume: 190 mL
